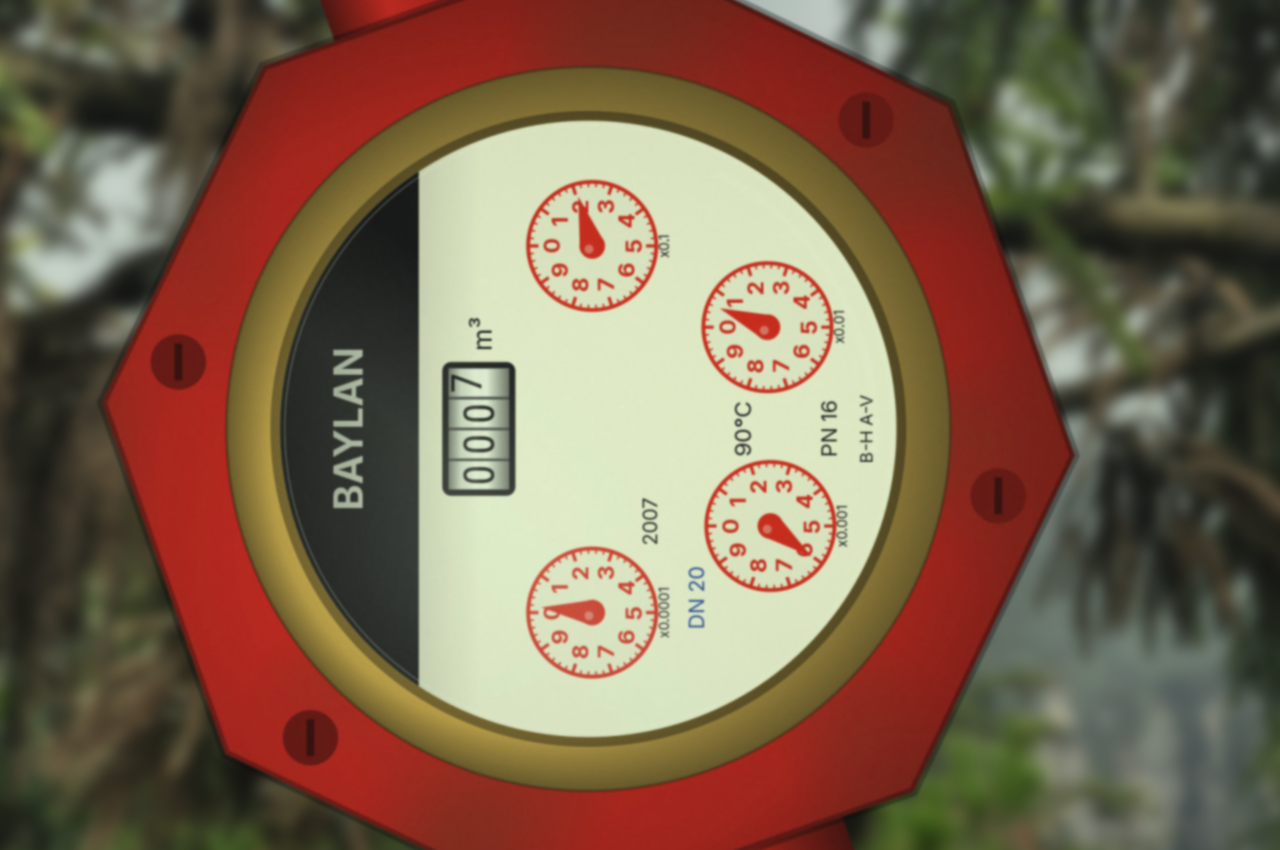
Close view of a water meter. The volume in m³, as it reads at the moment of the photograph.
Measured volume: 7.2060 m³
